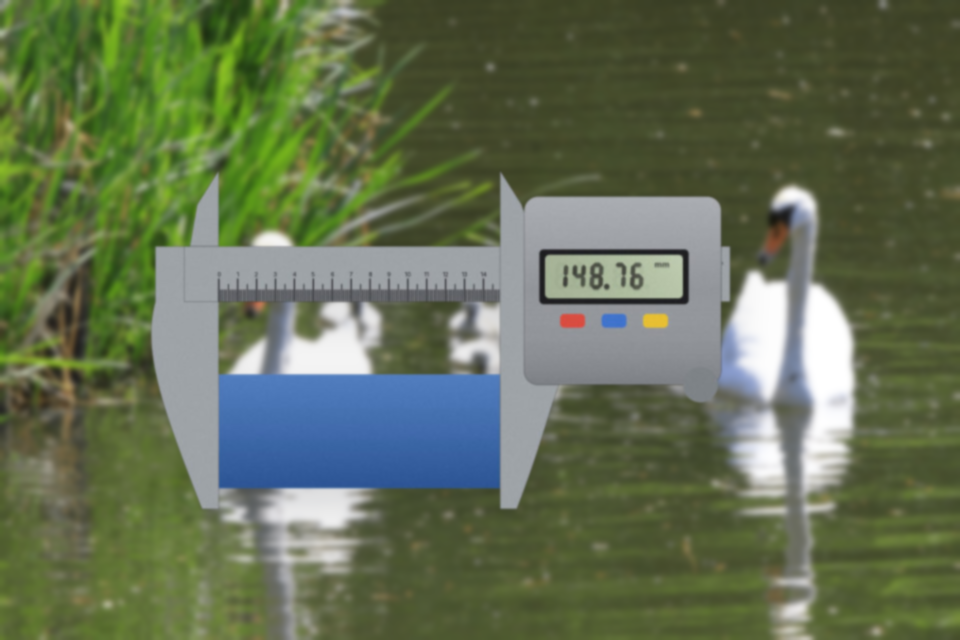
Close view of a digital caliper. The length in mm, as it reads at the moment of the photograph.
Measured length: 148.76 mm
